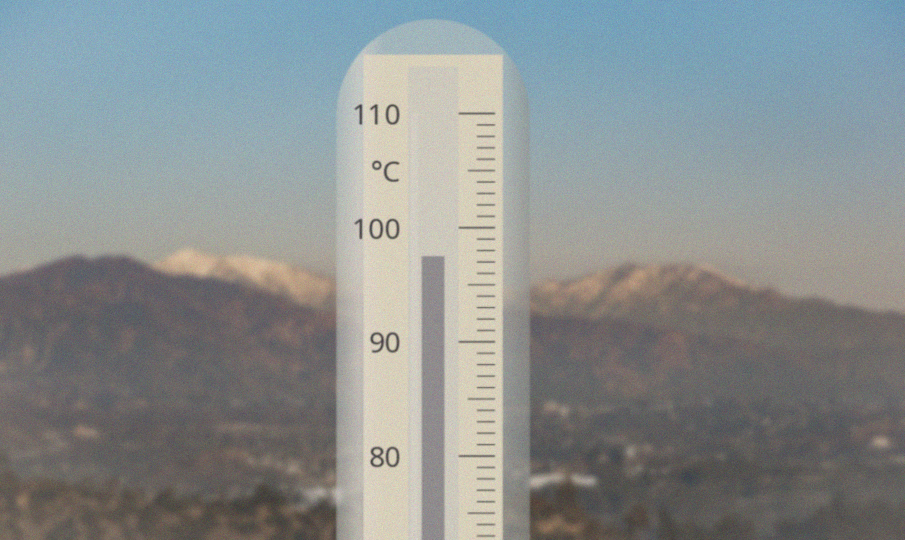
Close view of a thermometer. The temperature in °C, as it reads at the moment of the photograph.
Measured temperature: 97.5 °C
